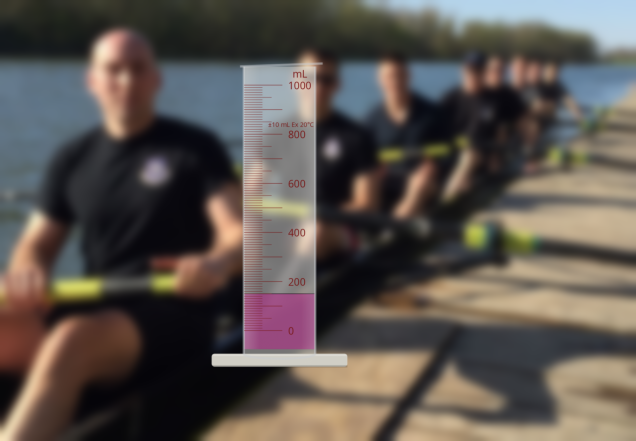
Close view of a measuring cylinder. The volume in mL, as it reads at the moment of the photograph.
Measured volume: 150 mL
